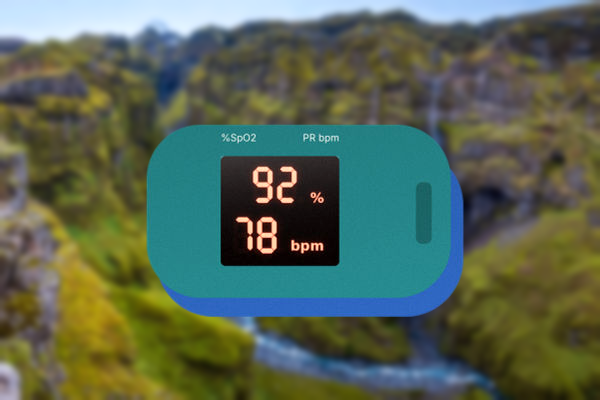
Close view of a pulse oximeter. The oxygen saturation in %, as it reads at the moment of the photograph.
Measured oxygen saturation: 92 %
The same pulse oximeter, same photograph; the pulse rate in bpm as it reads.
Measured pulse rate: 78 bpm
